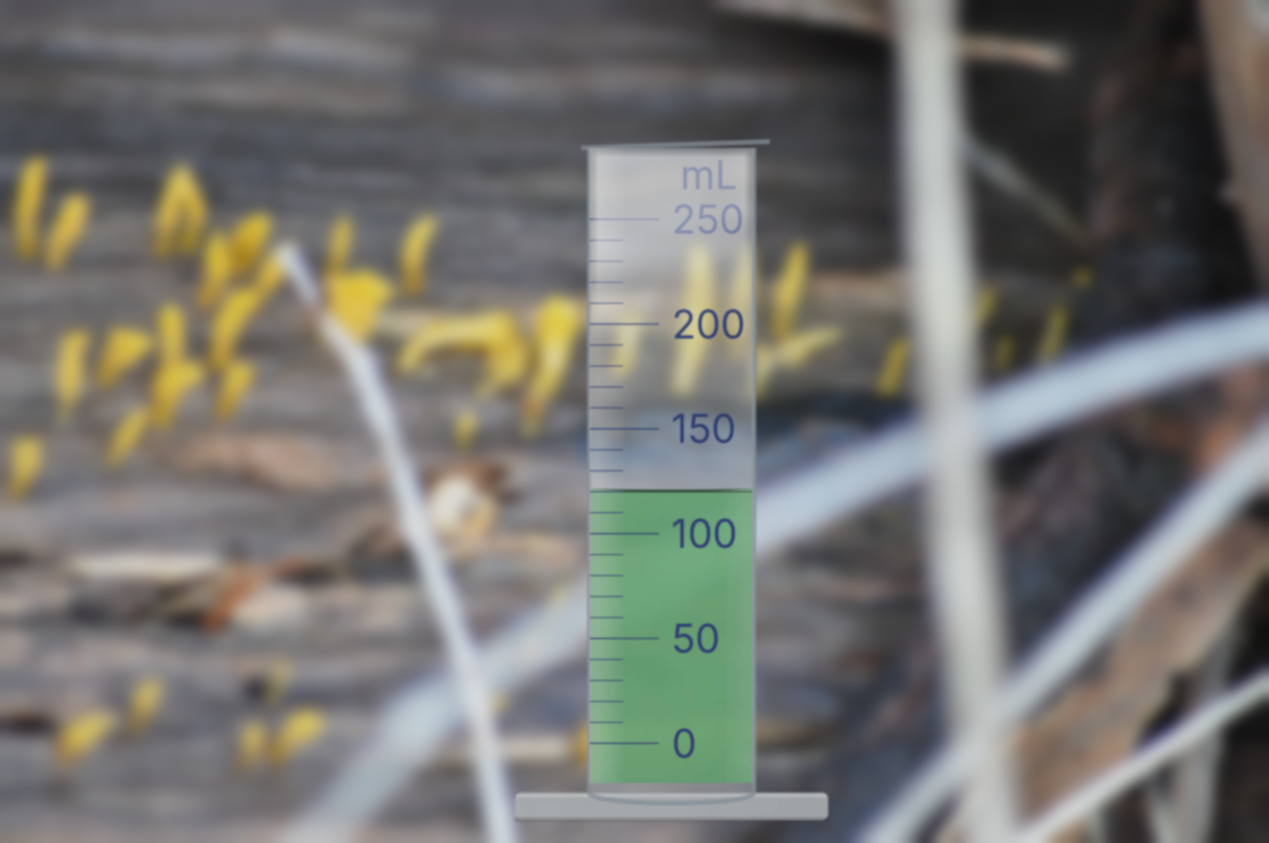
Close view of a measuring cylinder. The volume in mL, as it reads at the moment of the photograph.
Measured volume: 120 mL
